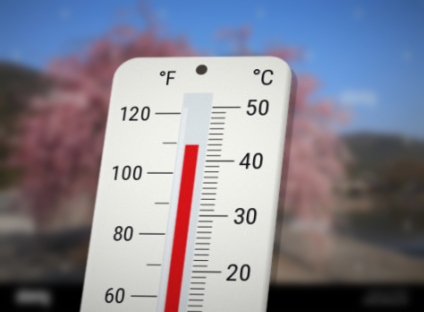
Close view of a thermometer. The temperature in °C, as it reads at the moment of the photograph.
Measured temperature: 43 °C
